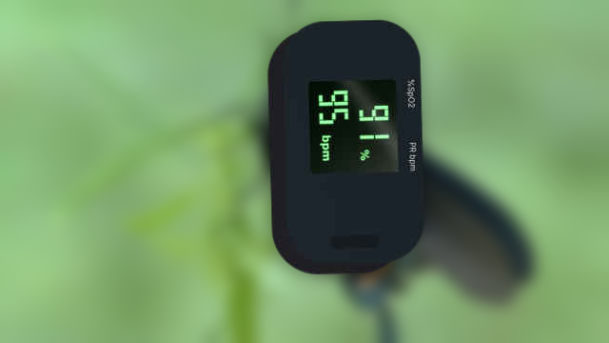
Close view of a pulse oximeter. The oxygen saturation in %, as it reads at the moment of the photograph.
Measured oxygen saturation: 91 %
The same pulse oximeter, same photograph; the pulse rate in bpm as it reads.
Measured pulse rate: 95 bpm
